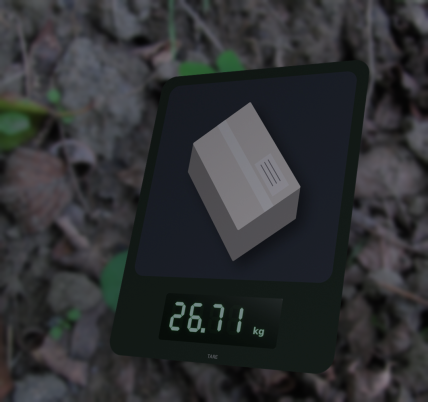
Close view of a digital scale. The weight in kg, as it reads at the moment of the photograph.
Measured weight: 26.71 kg
